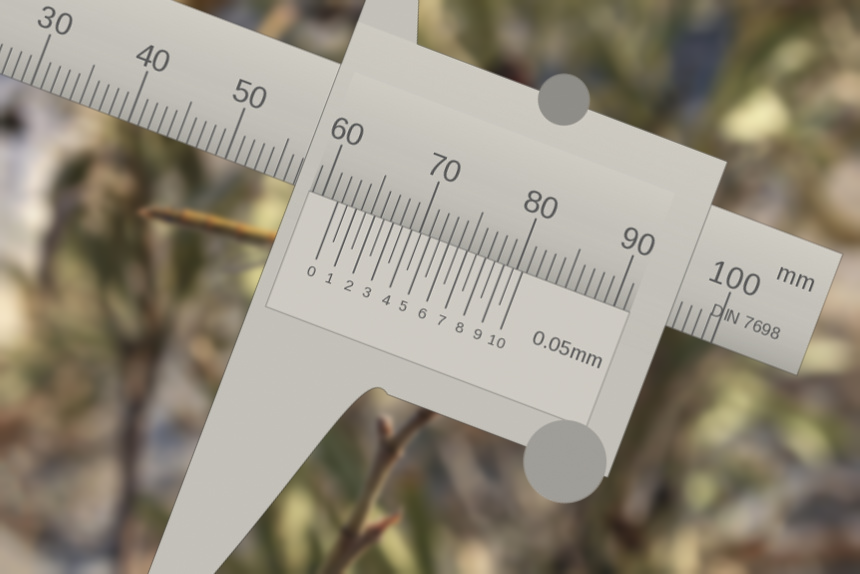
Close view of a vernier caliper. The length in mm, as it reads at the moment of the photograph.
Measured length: 61.6 mm
